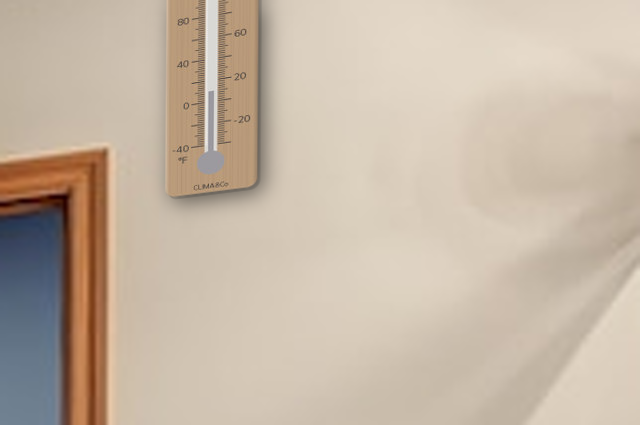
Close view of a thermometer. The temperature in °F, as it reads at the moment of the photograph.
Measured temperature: 10 °F
